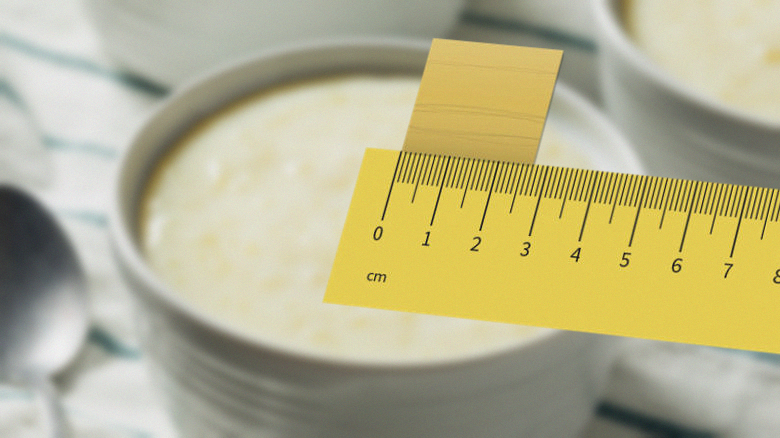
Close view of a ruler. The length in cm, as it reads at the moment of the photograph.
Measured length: 2.7 cm
